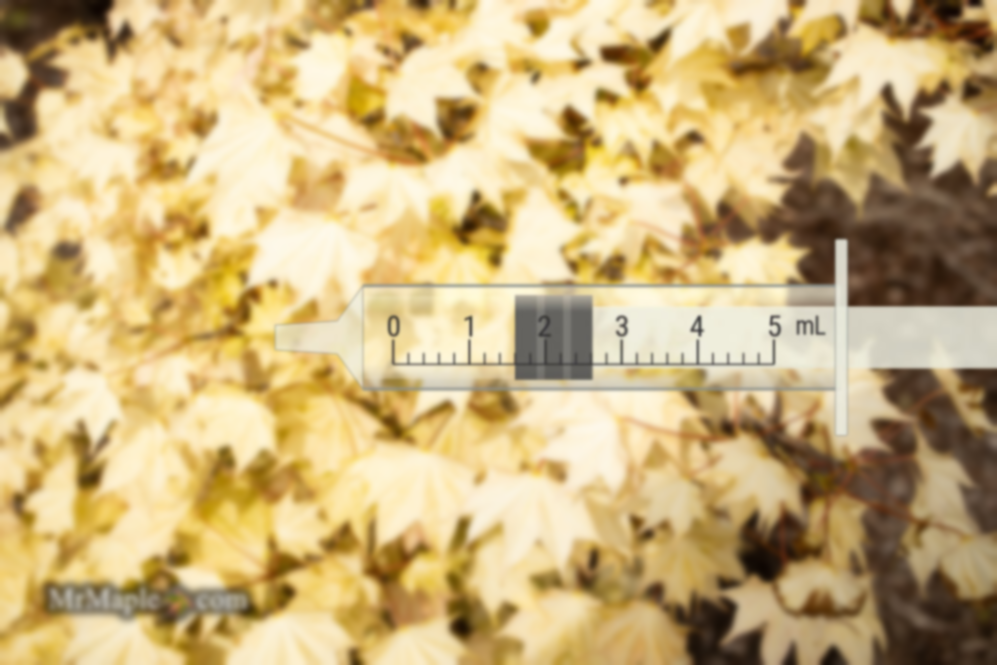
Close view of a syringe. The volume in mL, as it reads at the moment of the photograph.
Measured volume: 1.6 mL
